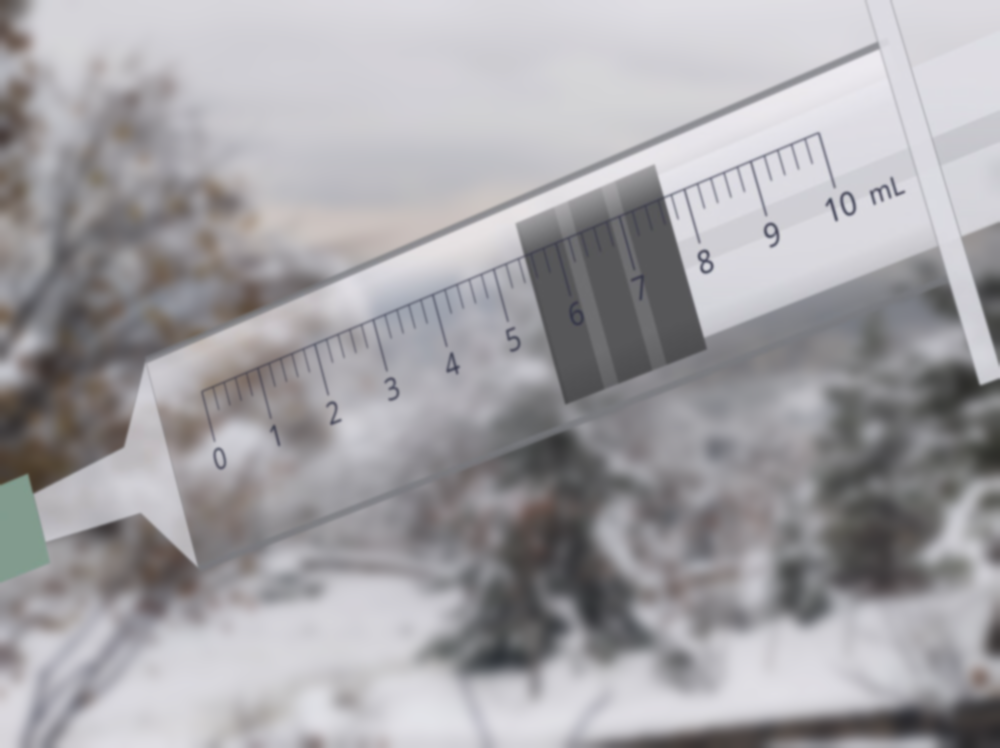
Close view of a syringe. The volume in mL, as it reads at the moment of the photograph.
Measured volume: 5.5 mL
